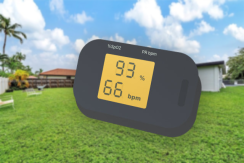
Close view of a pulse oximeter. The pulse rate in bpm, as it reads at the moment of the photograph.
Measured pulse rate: 66 bpm
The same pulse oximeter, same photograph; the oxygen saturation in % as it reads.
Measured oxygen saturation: 93 %
